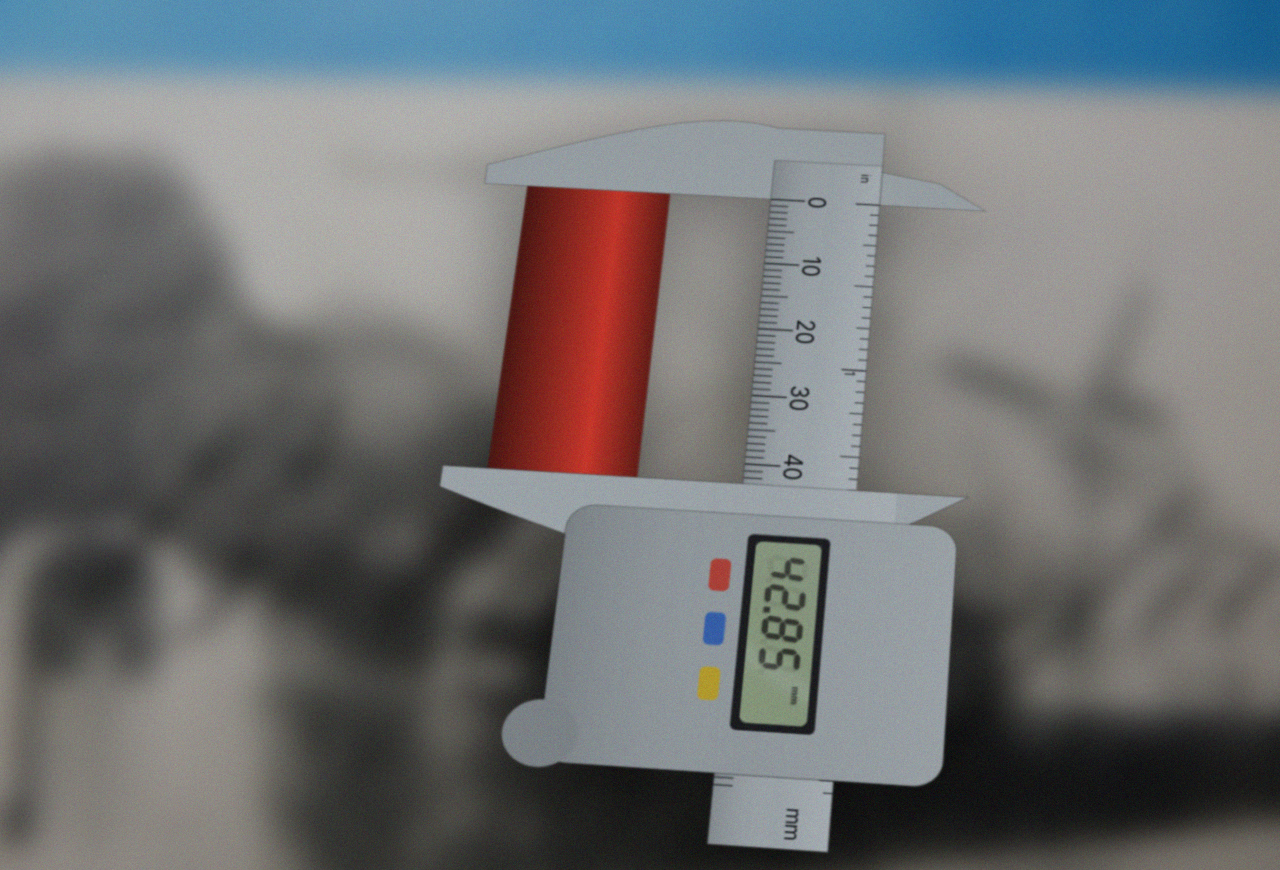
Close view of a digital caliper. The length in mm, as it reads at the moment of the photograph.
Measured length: 42.85 mm
